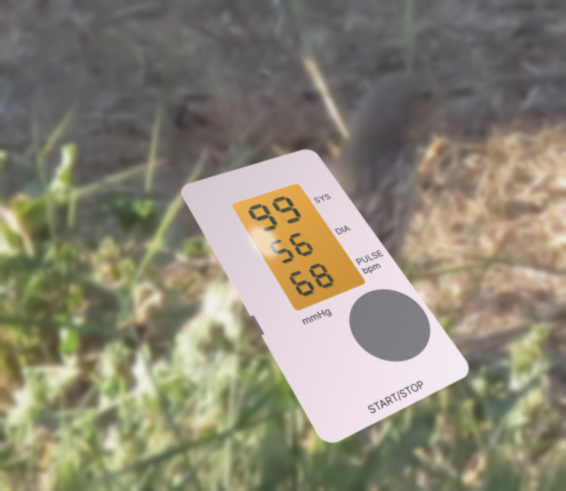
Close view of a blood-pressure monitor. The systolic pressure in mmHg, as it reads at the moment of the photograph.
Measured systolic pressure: 99 mmHg
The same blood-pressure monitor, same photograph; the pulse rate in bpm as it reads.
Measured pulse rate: 68 bpm
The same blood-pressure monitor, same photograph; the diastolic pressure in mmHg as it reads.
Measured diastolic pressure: 56 mmHg
